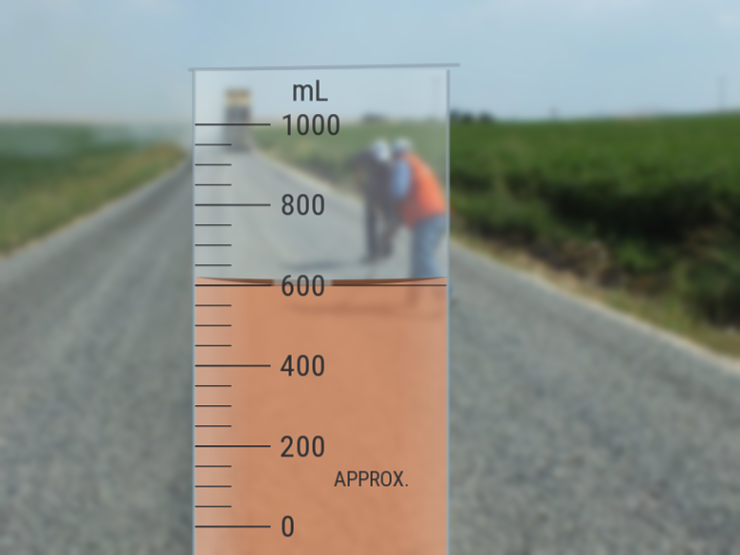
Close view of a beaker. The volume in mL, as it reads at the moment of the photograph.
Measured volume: 600 mL
